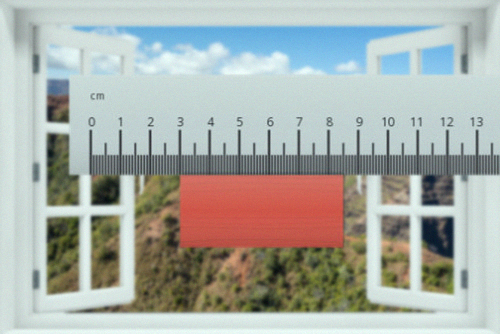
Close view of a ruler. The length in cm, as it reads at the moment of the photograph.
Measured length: 5.5 cm
